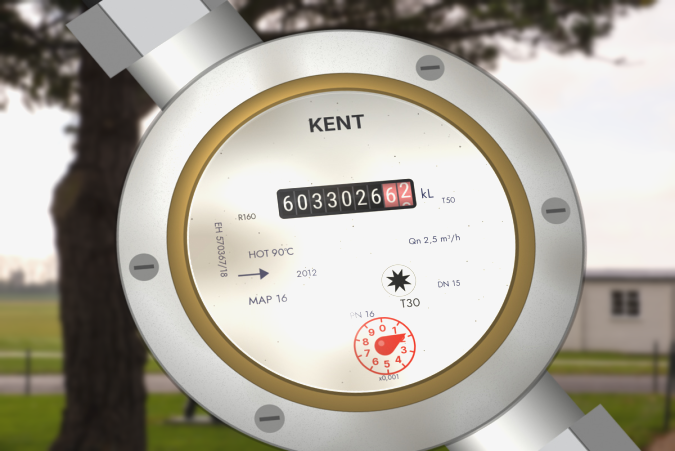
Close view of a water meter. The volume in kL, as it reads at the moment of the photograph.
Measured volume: 6033026.621 kL
